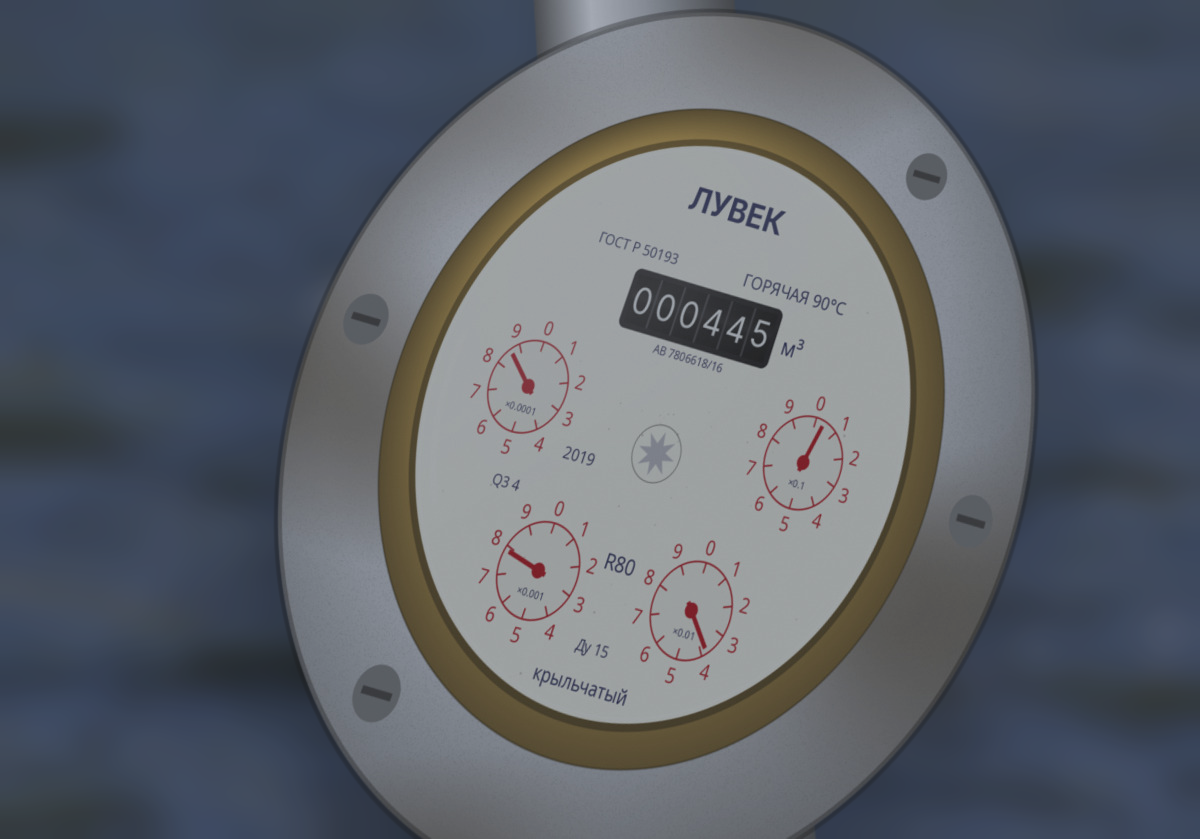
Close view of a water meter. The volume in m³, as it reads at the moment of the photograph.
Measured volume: 445.0378 m³
